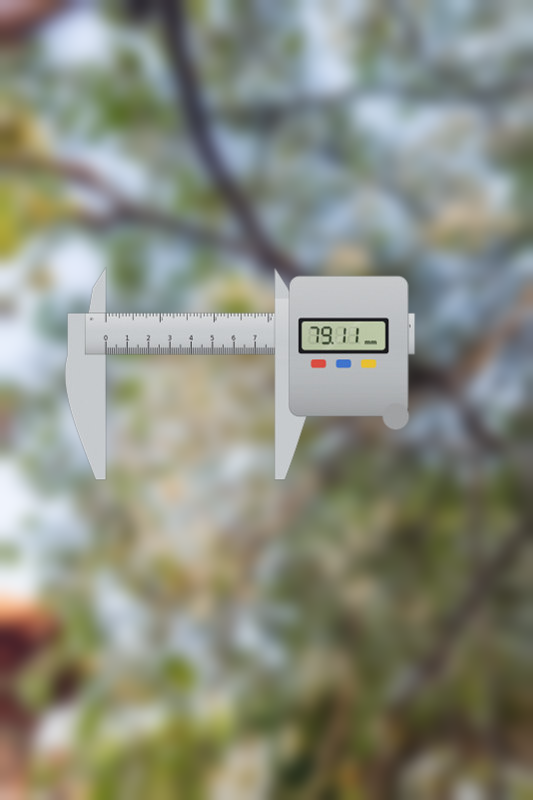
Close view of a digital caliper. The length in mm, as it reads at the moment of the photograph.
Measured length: 79.11 mm
